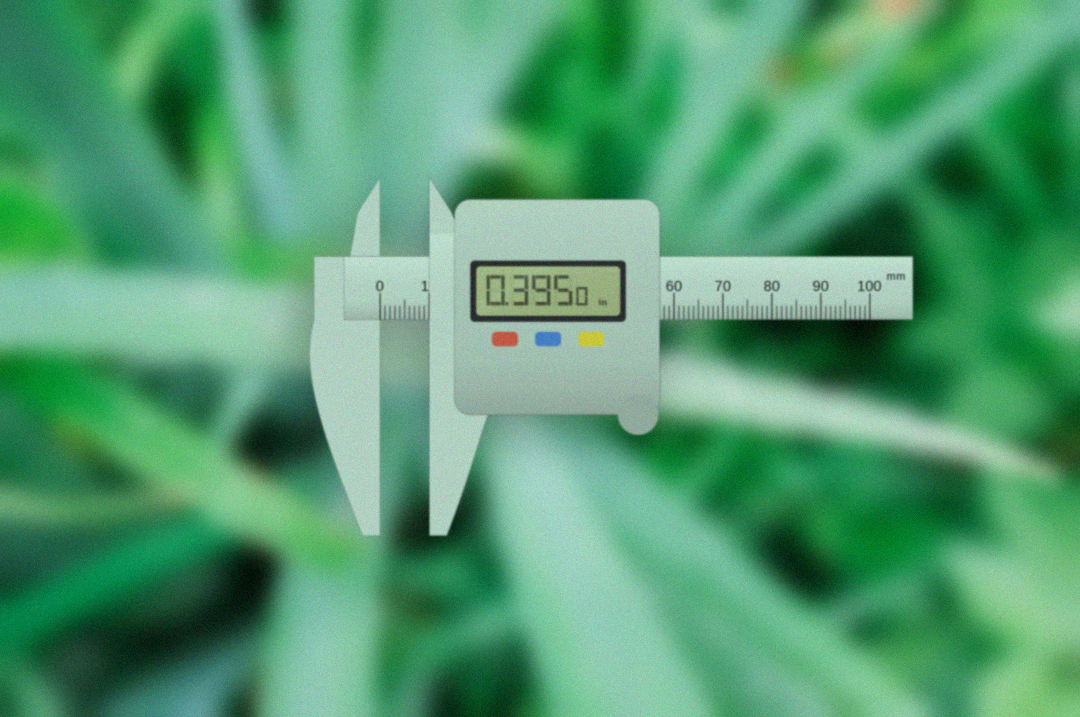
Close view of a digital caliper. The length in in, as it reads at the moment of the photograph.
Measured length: 0.3950 in
